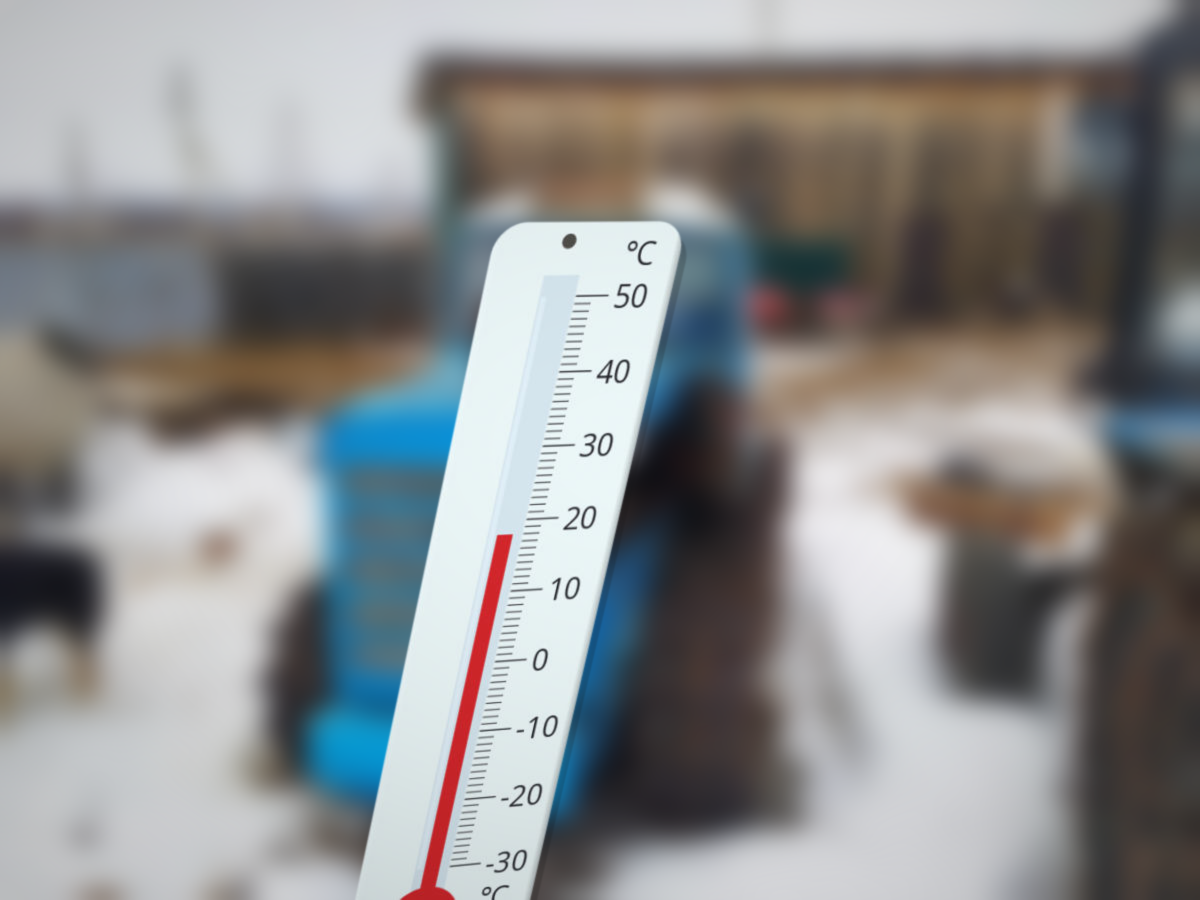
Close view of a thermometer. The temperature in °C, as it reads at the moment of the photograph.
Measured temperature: 18 °C
